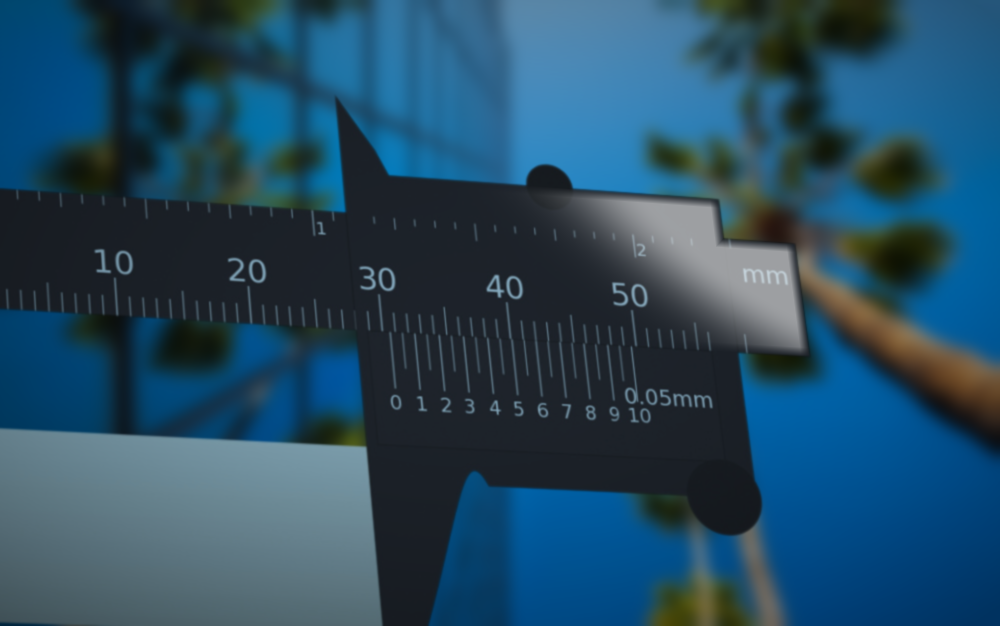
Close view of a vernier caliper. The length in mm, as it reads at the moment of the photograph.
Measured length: 30.6 mm
